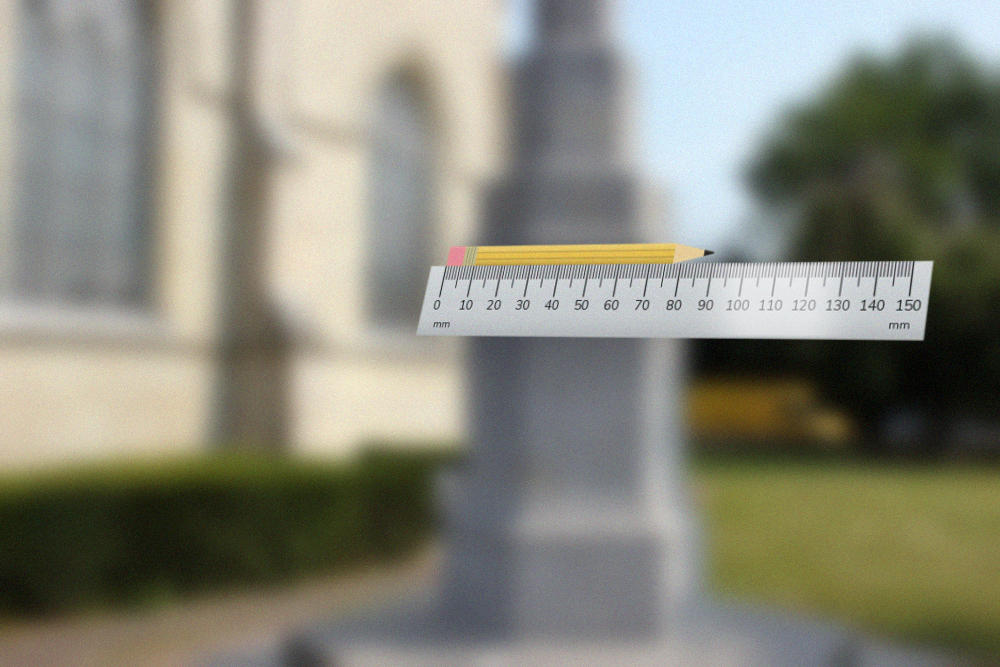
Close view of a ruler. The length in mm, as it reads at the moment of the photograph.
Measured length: 90 mm
